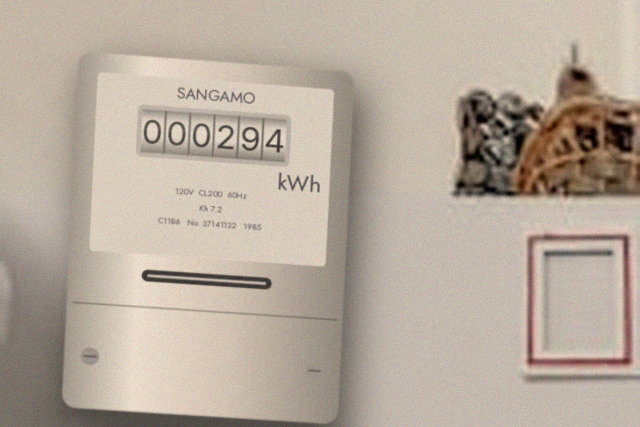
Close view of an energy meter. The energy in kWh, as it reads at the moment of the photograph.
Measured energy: 294 kWh
